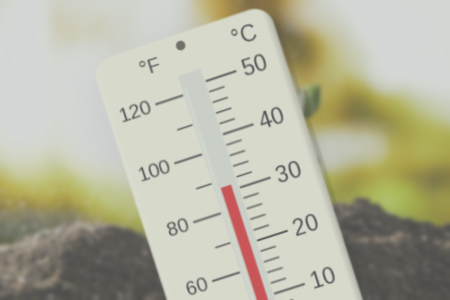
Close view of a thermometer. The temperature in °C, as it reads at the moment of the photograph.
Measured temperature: 31 °C
